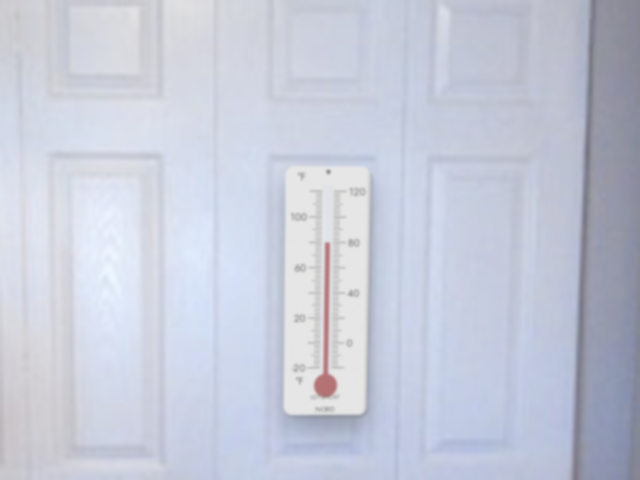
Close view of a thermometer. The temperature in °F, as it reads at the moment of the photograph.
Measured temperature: 80 °F
